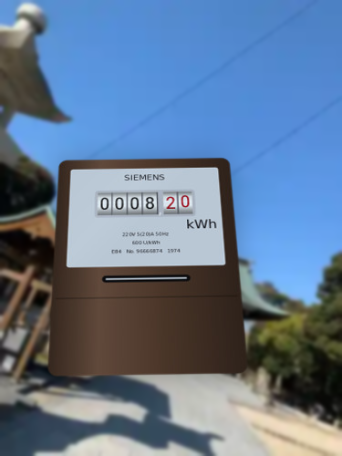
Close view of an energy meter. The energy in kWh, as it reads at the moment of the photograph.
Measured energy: 8.20 kWh
